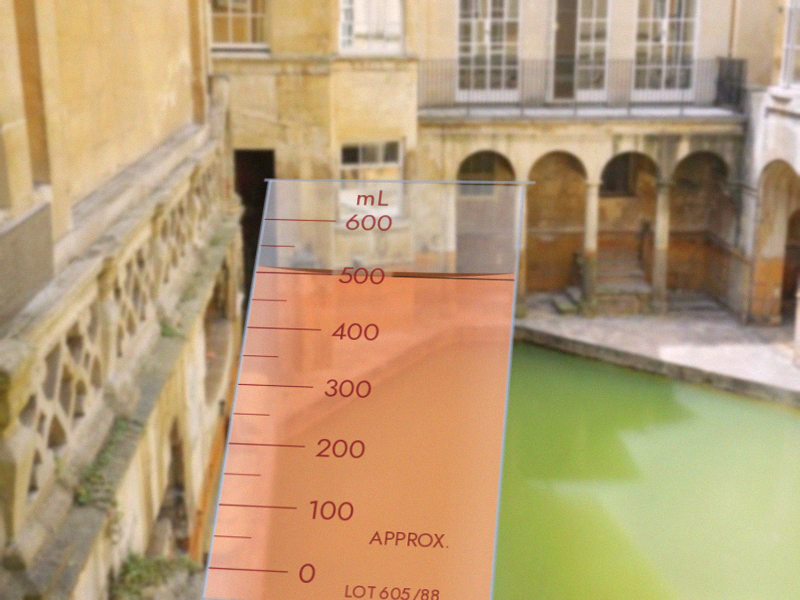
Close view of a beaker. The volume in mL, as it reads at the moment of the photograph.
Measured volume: 500 mL
